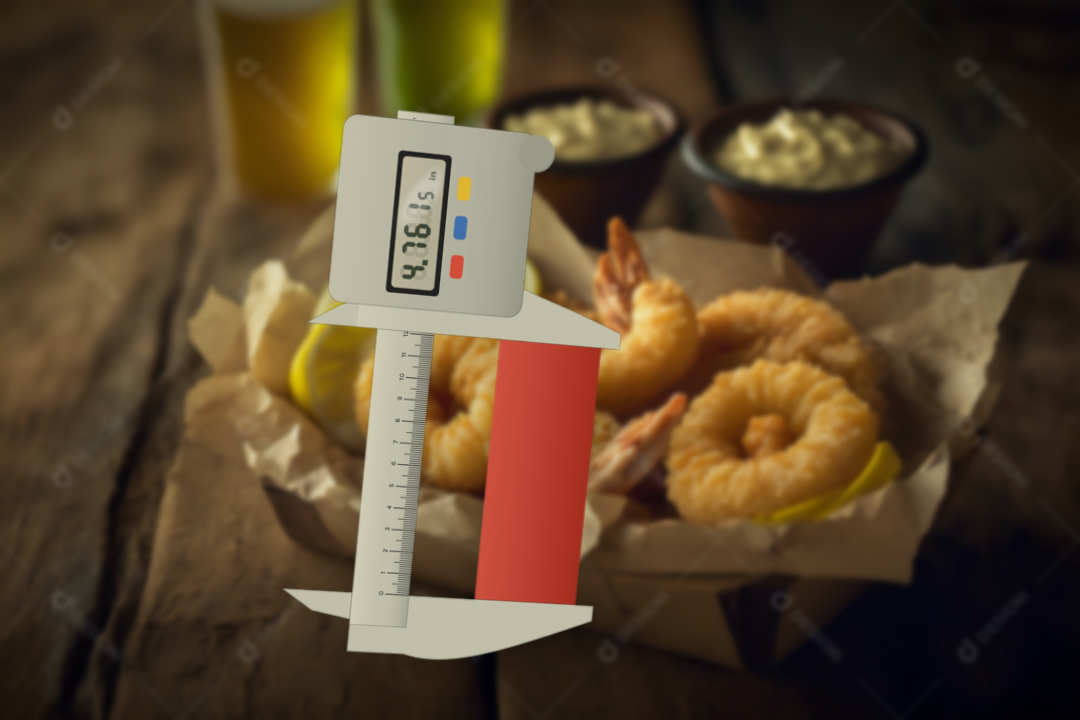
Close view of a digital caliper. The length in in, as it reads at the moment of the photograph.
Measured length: 4.7615 in
